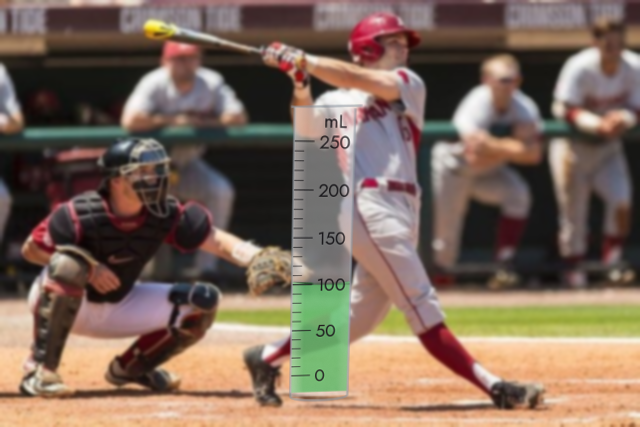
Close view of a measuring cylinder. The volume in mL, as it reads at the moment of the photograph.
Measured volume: 100 mL
